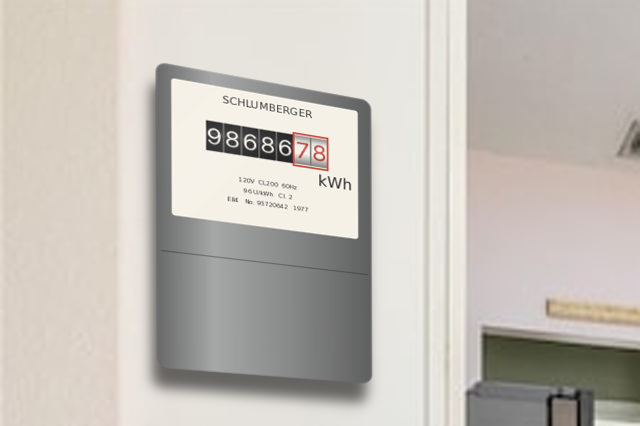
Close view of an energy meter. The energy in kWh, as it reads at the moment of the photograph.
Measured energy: 98686.78 kWh
